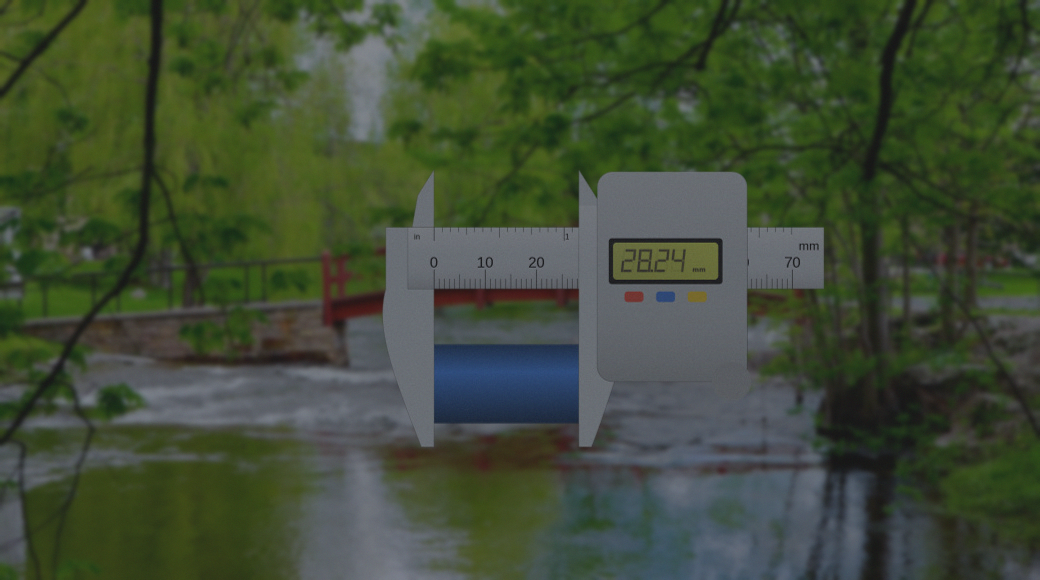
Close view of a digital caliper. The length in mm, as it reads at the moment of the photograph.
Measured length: 28.24 mm
